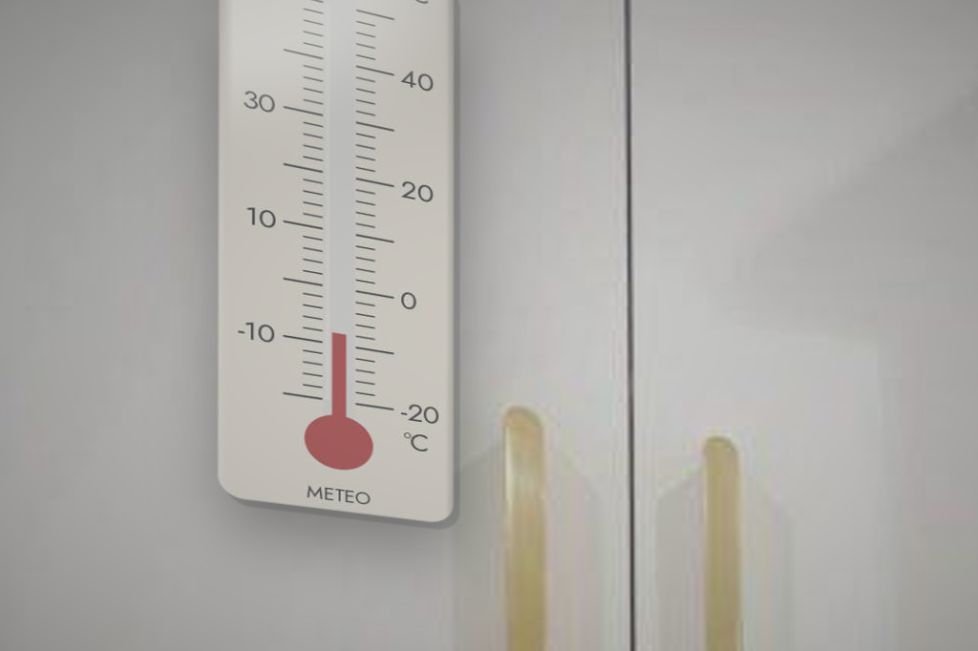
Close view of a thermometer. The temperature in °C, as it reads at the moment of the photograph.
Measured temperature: -8 °C
